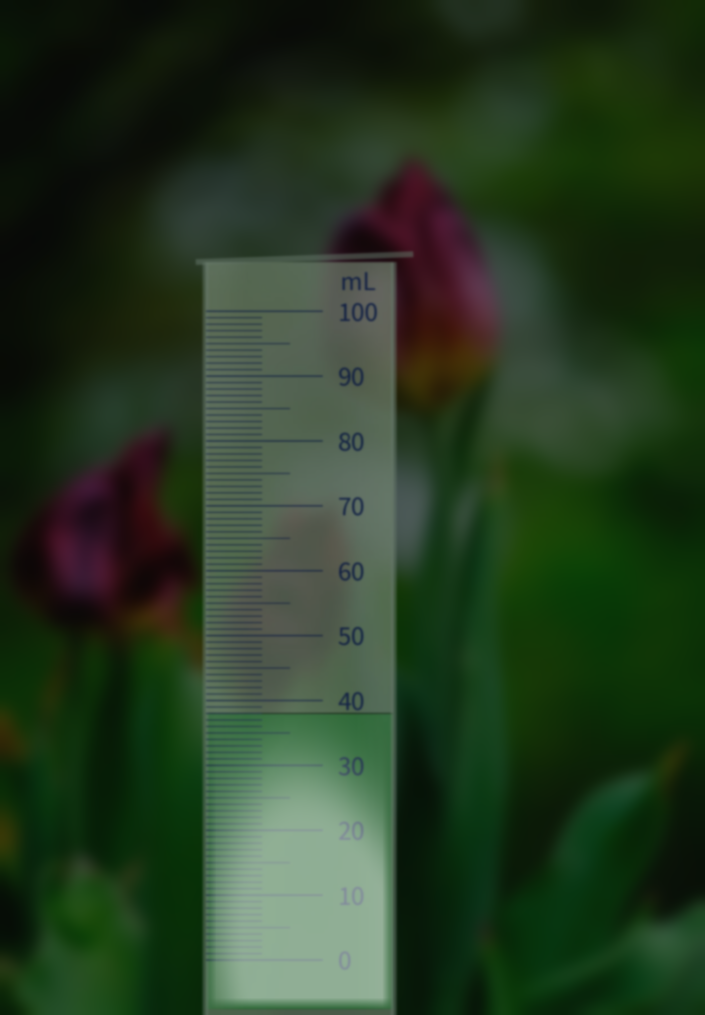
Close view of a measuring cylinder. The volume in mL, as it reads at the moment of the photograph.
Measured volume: 38 mL
